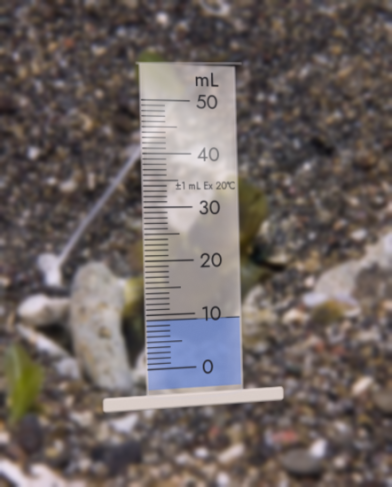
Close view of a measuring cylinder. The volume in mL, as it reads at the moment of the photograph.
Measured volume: 9 mL
